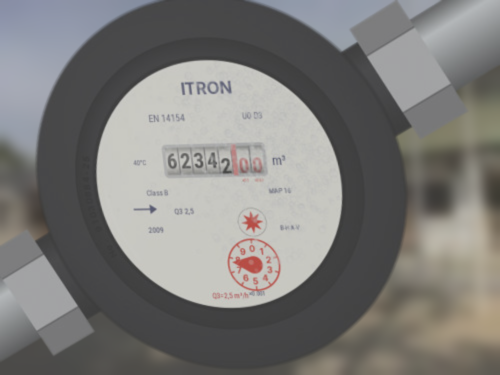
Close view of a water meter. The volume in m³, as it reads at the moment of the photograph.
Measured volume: 62341.997 m³
